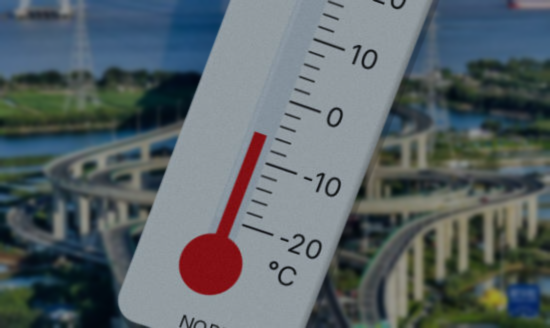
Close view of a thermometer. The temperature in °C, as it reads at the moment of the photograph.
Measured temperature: -6 °C
